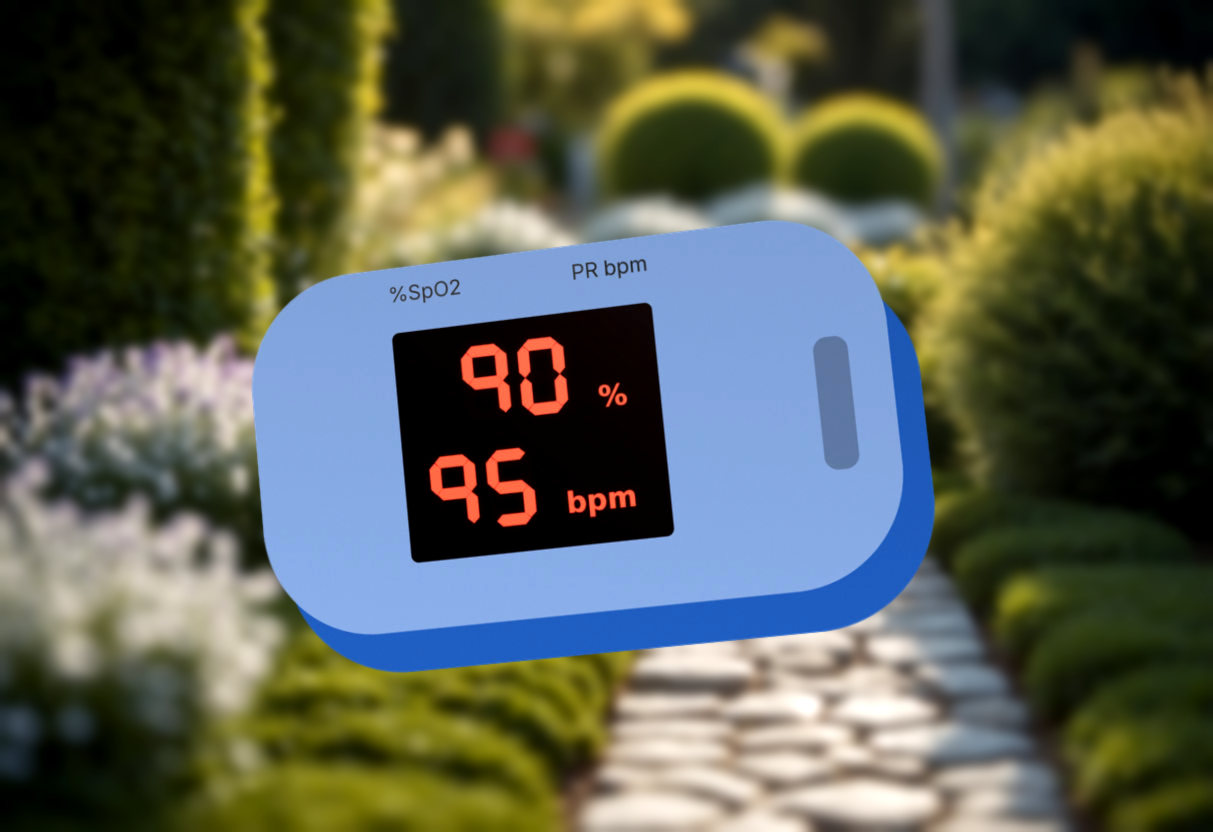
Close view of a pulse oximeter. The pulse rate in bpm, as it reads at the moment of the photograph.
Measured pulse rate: 95 bpm
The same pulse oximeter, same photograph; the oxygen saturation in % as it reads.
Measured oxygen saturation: 90 %
